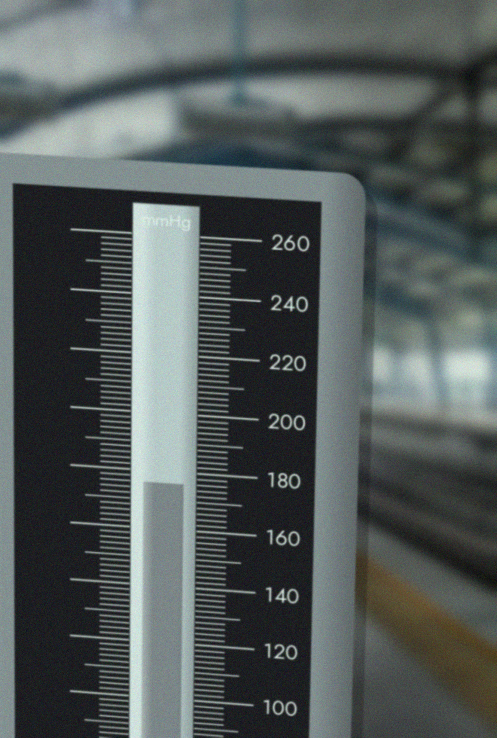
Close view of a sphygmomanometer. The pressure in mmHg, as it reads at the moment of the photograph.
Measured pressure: 176 mmHg
